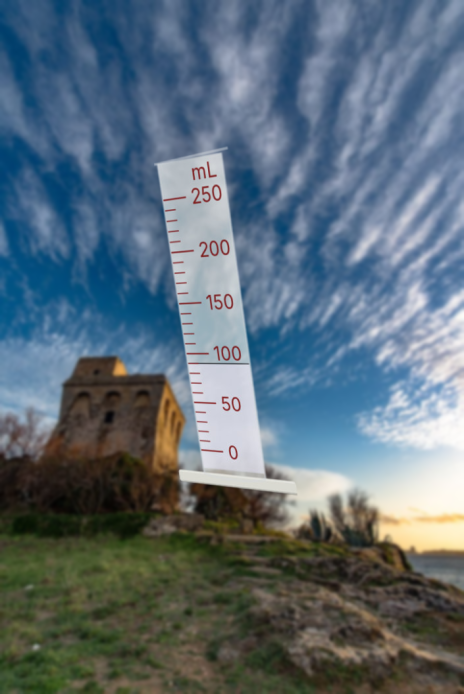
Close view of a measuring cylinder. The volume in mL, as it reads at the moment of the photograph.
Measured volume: 90 mL
